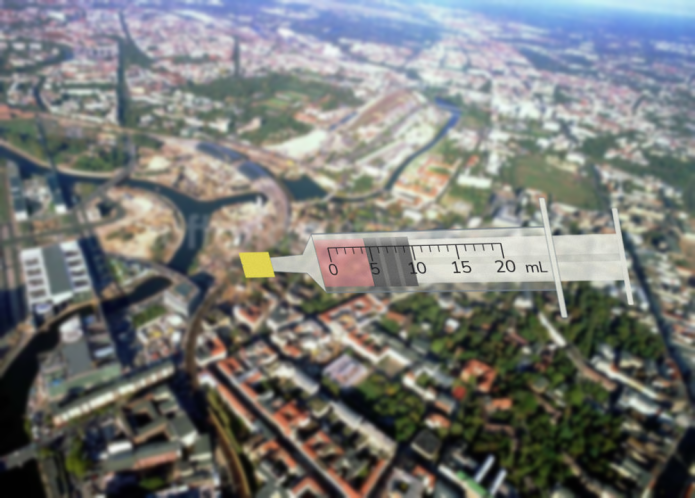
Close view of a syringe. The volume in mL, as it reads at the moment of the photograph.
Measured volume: 4.5 mL
